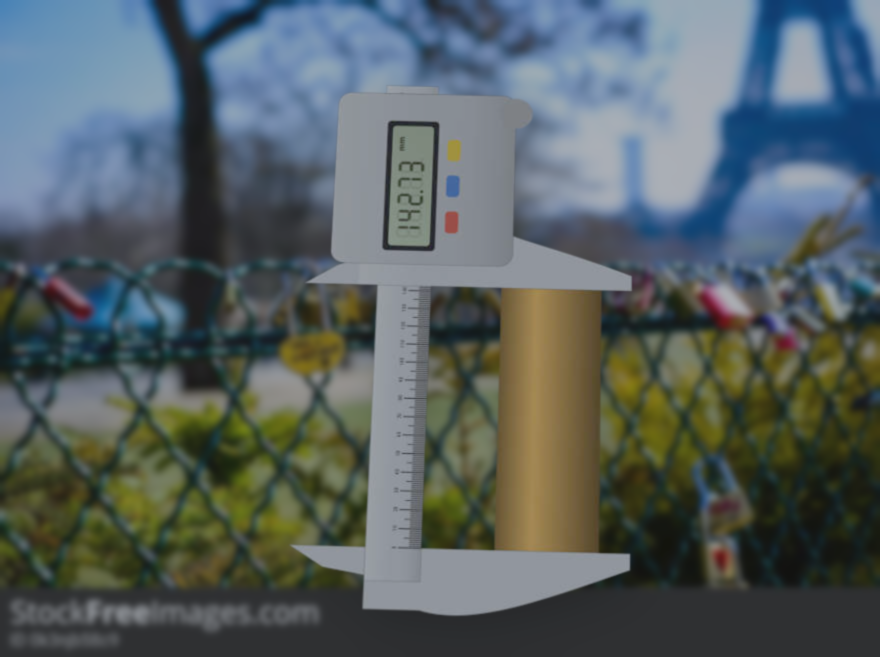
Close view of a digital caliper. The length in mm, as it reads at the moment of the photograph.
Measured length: 142.73 mm
